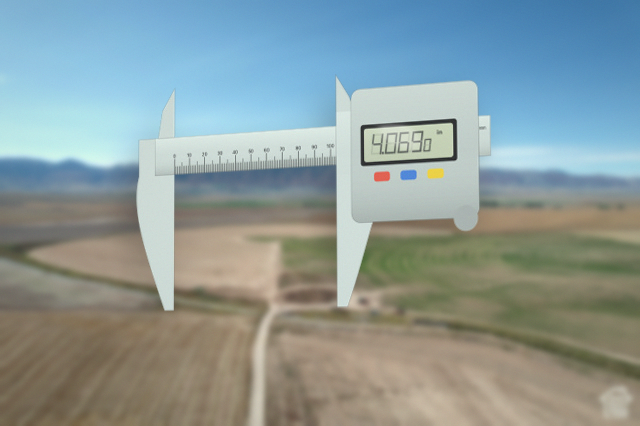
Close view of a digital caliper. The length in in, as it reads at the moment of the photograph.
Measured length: 4.0690 in
